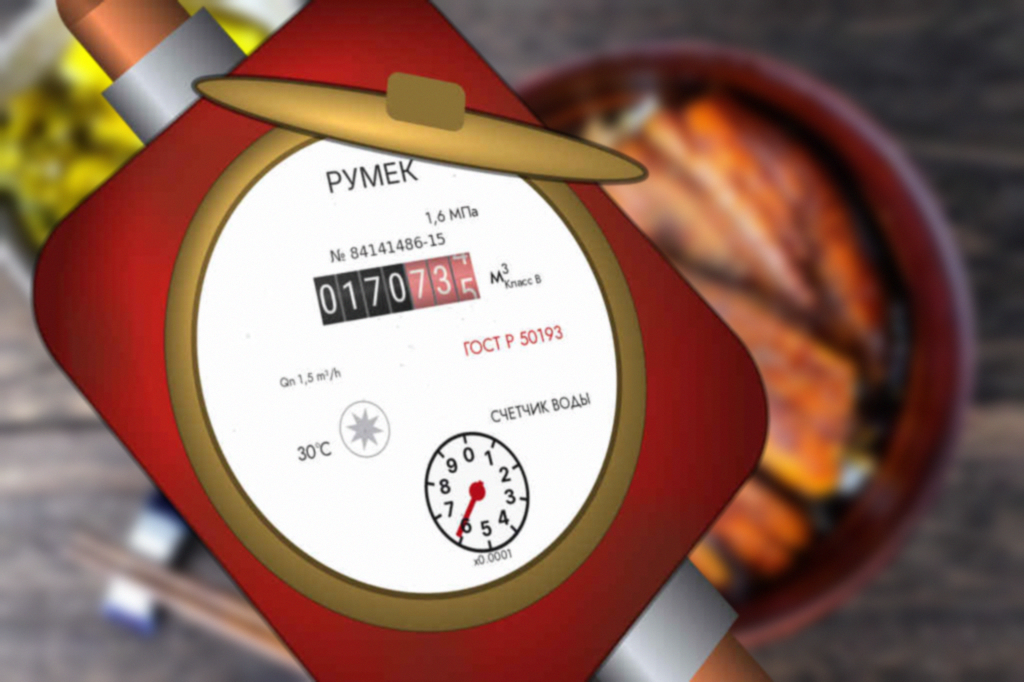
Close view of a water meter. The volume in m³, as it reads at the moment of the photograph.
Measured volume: 170.7346 m³
